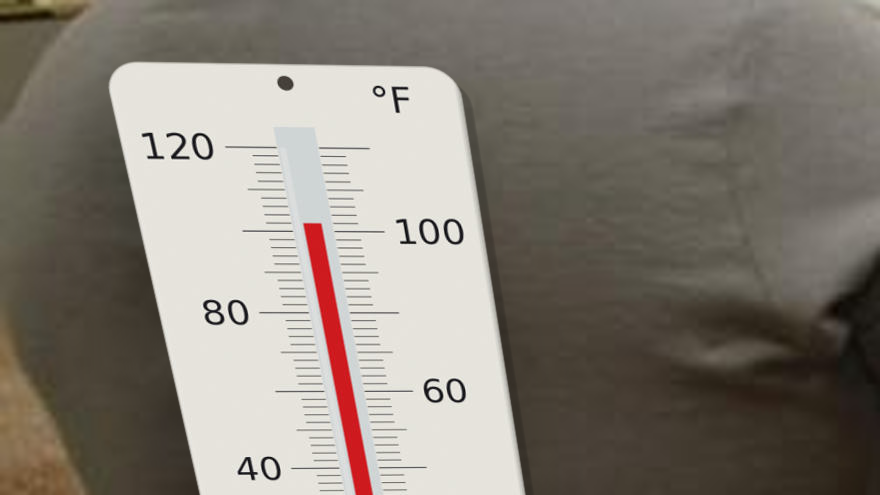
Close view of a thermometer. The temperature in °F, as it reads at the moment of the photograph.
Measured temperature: 102 °F
